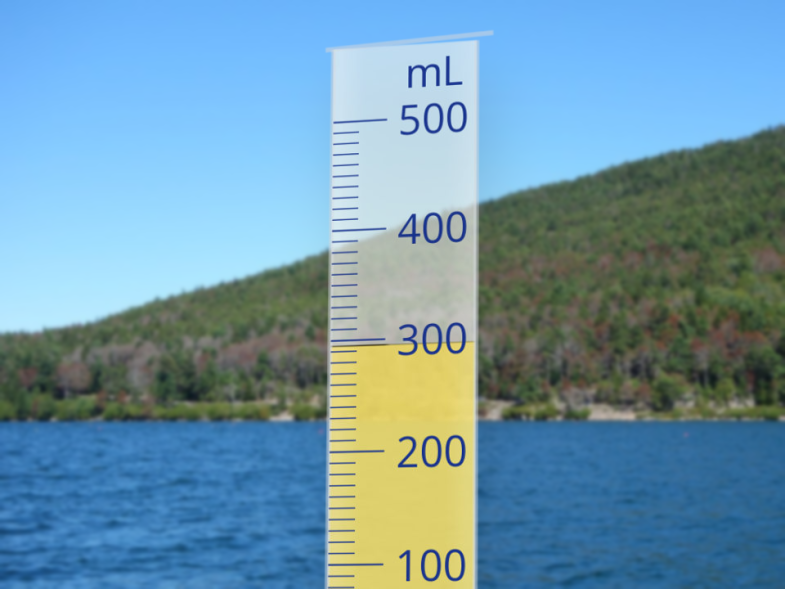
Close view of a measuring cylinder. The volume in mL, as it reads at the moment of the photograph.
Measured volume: 295 mL
